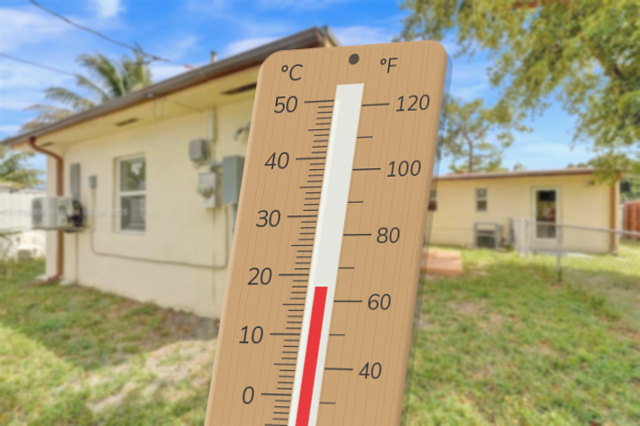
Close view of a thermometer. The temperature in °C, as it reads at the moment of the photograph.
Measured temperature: 18 °C
